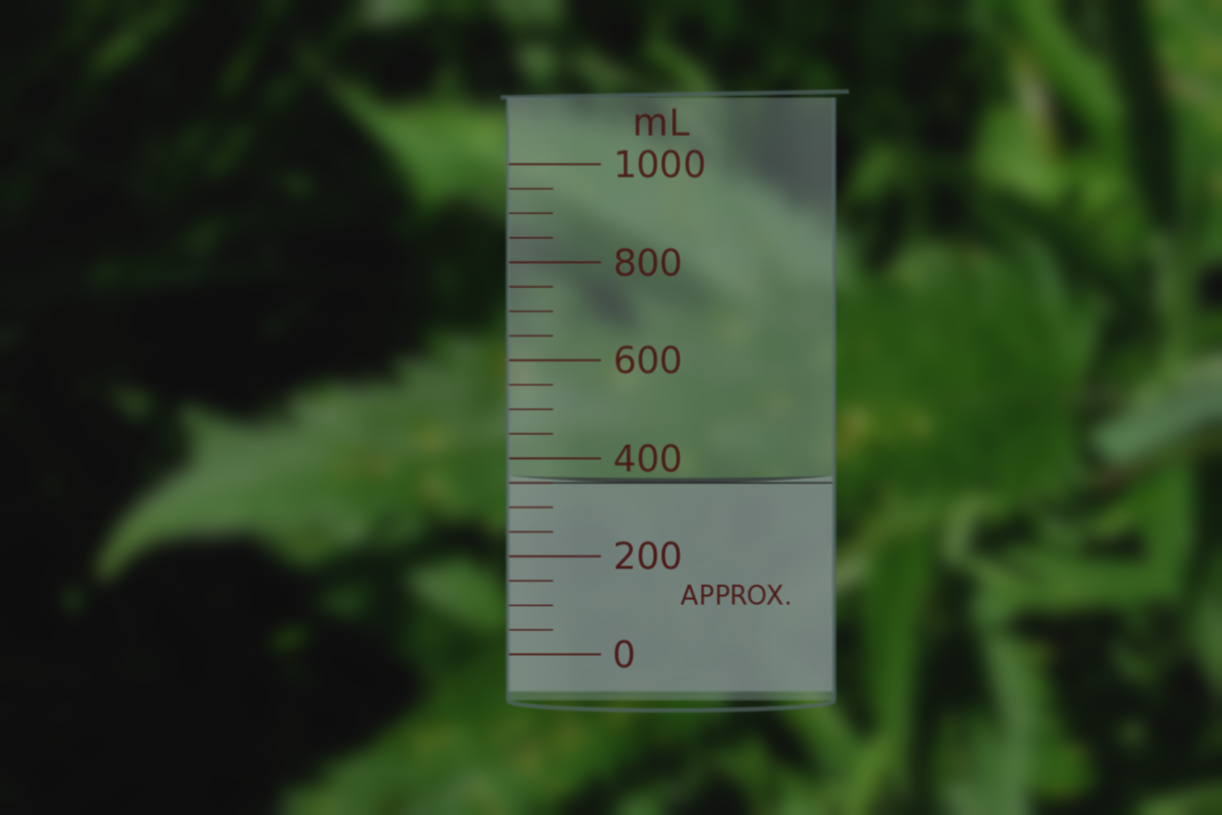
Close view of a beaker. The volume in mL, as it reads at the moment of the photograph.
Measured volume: 350 mL
